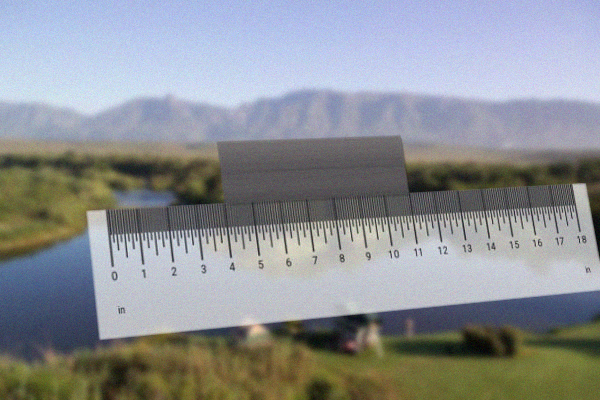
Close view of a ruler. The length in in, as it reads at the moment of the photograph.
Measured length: 7 in
